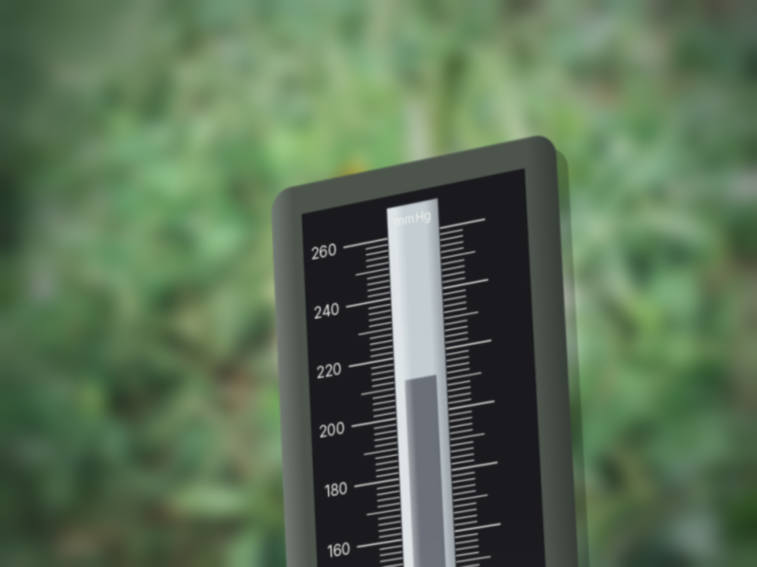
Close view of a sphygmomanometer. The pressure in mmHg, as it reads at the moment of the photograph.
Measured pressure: 212 mmHg
